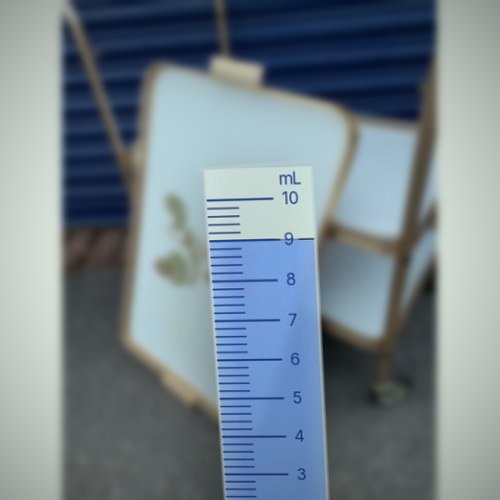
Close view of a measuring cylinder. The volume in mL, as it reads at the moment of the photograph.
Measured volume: 9 mL
